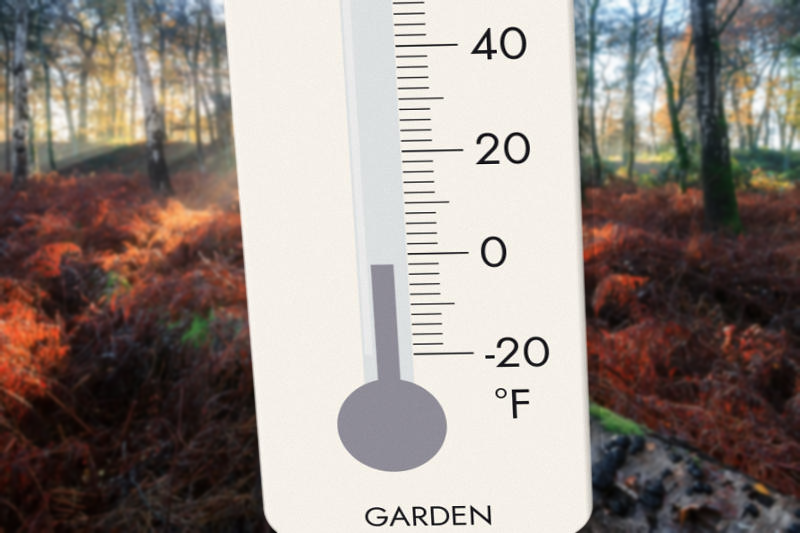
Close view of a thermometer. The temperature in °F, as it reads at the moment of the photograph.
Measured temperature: -2 °F
